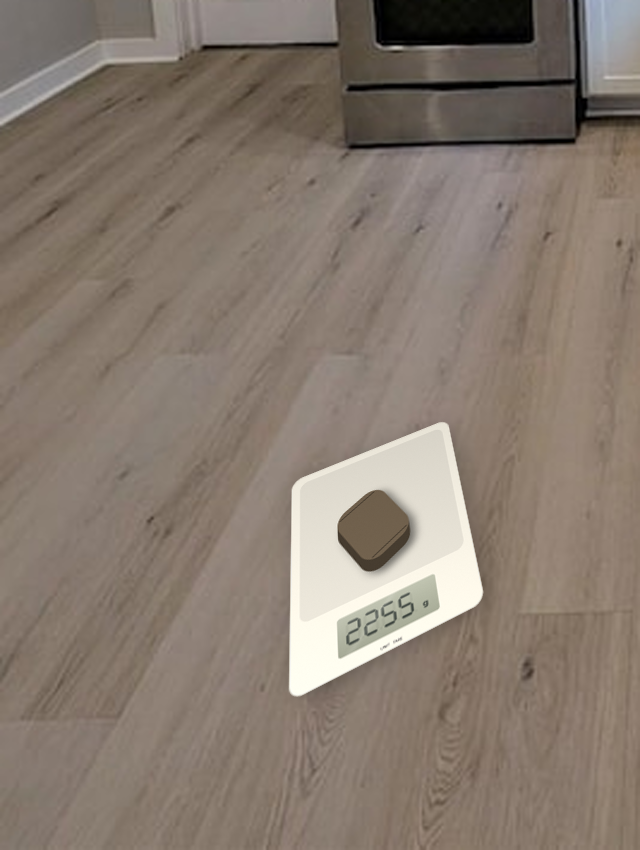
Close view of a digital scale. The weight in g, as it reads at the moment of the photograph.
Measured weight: 2255 g
